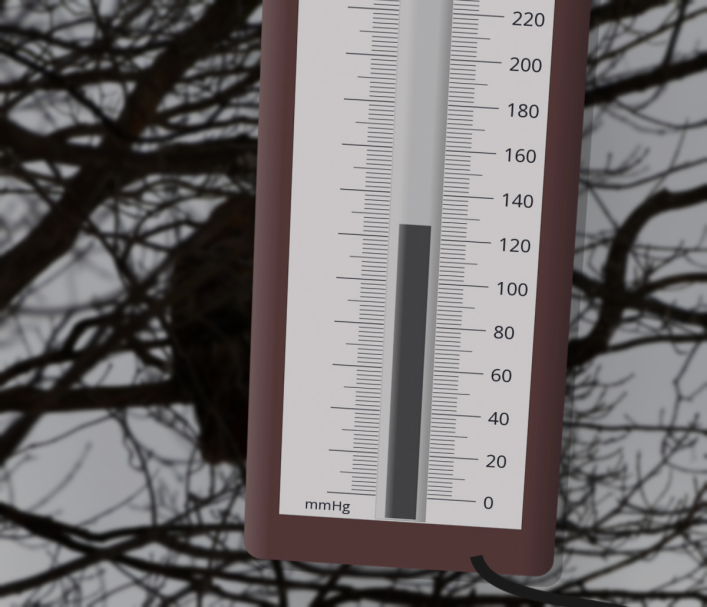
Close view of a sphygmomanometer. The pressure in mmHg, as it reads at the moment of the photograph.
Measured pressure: 126 mmHg
